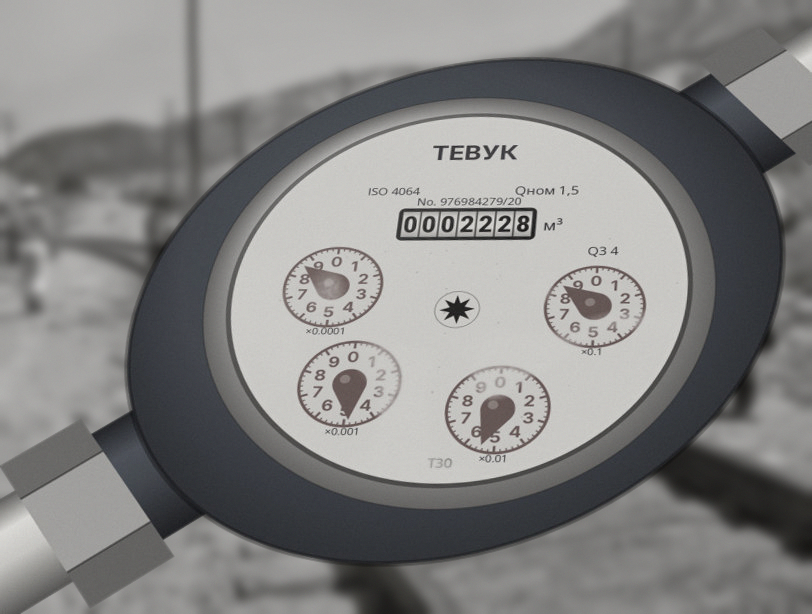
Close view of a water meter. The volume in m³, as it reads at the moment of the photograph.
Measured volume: 2228.8548 m³
